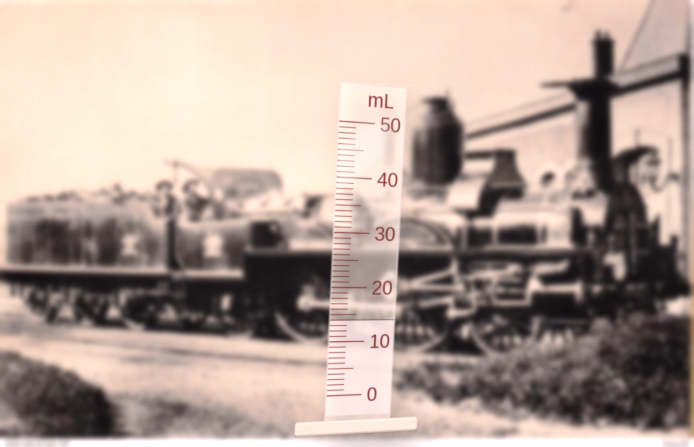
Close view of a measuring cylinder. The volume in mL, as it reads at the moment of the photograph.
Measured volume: 14 mL
